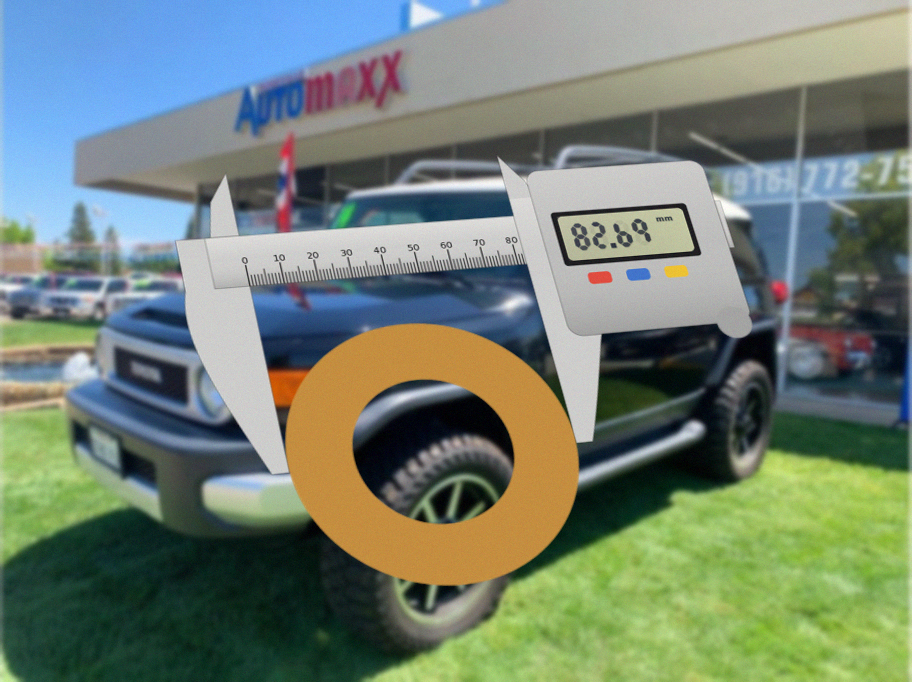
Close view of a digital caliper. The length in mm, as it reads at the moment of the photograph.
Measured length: 82.69 mm
